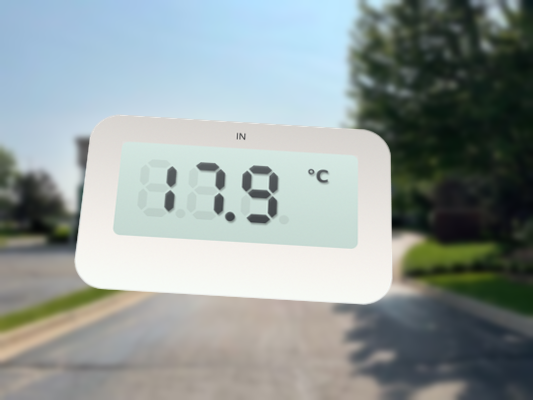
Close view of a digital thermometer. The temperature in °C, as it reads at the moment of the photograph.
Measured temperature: 17.9 °C
